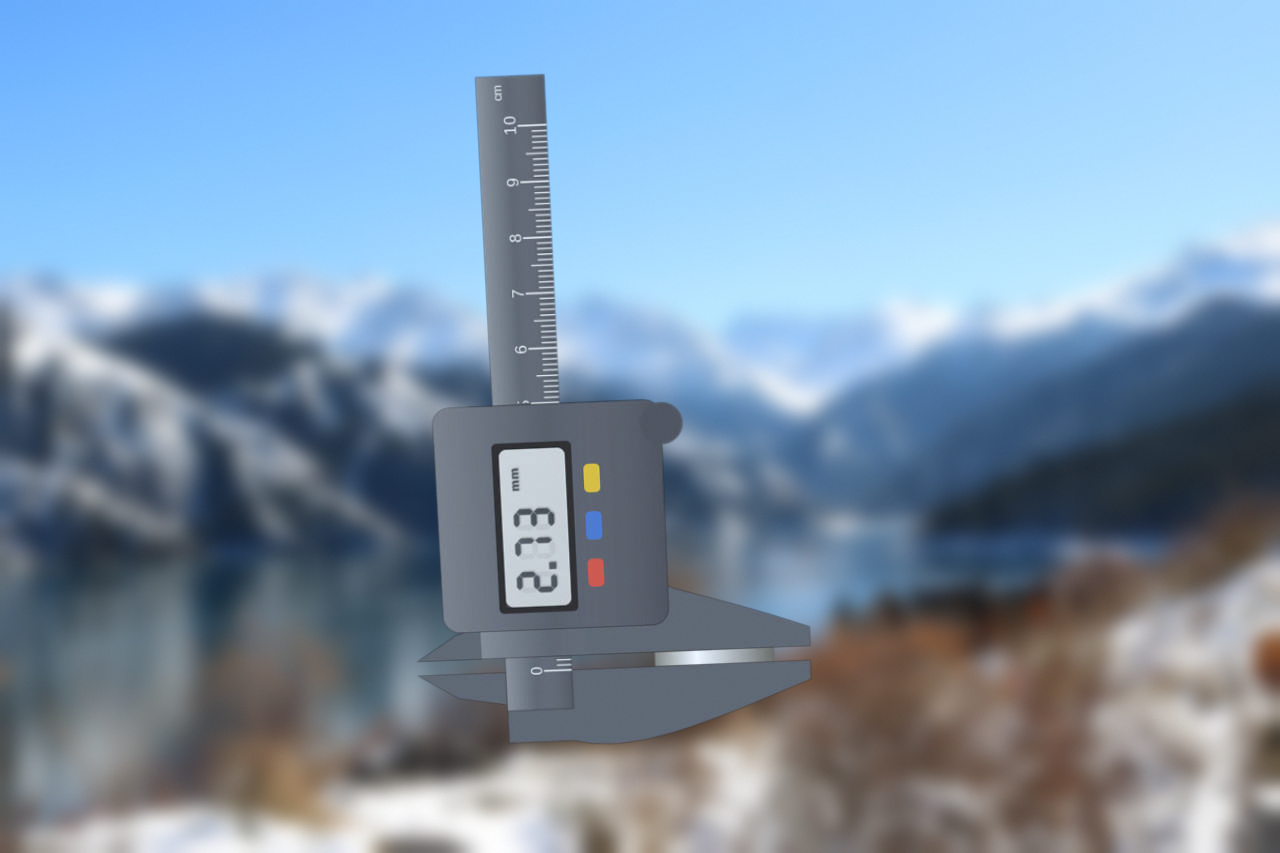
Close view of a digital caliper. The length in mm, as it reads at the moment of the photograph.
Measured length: 2.73 mm
